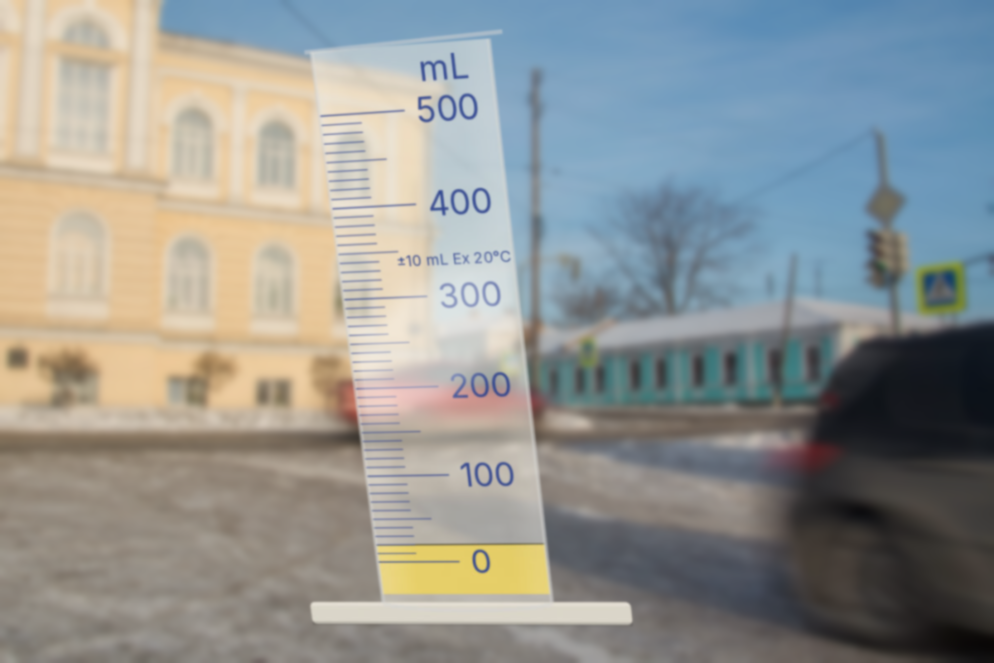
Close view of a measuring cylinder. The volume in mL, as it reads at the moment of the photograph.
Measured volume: 20 mL
